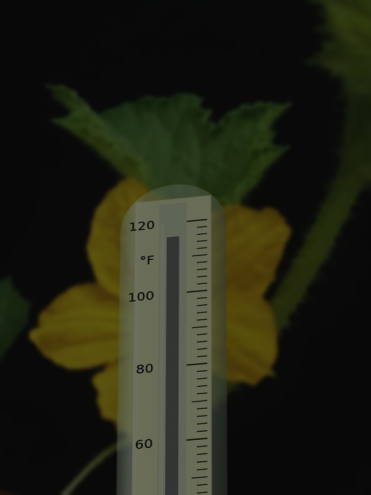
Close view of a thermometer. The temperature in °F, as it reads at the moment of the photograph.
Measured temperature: 116 °F
